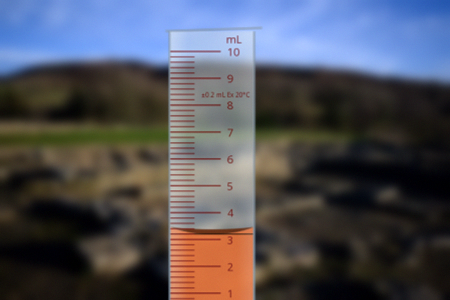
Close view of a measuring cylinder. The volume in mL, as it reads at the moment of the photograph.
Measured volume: 3.2 mL
